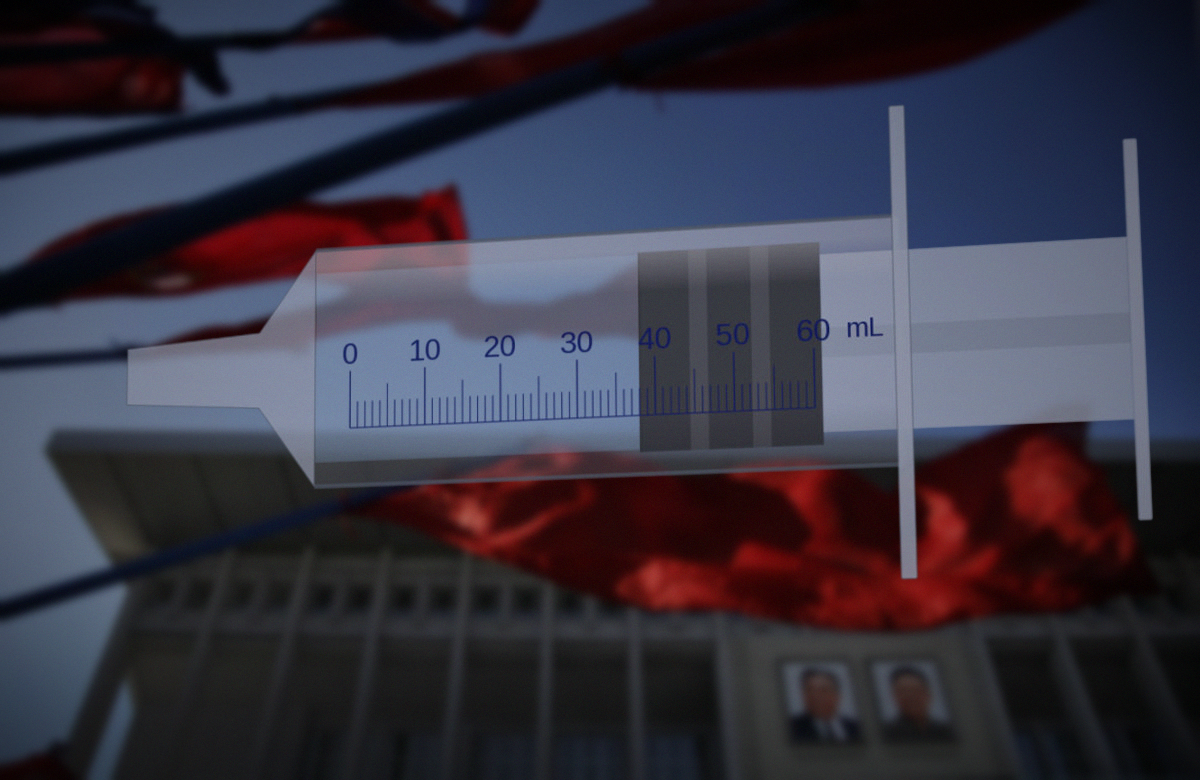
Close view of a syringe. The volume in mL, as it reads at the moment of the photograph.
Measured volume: 38 mL
